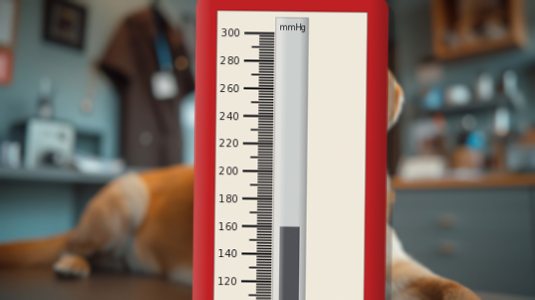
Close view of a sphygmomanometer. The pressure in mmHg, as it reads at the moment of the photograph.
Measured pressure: 160 mmHg
